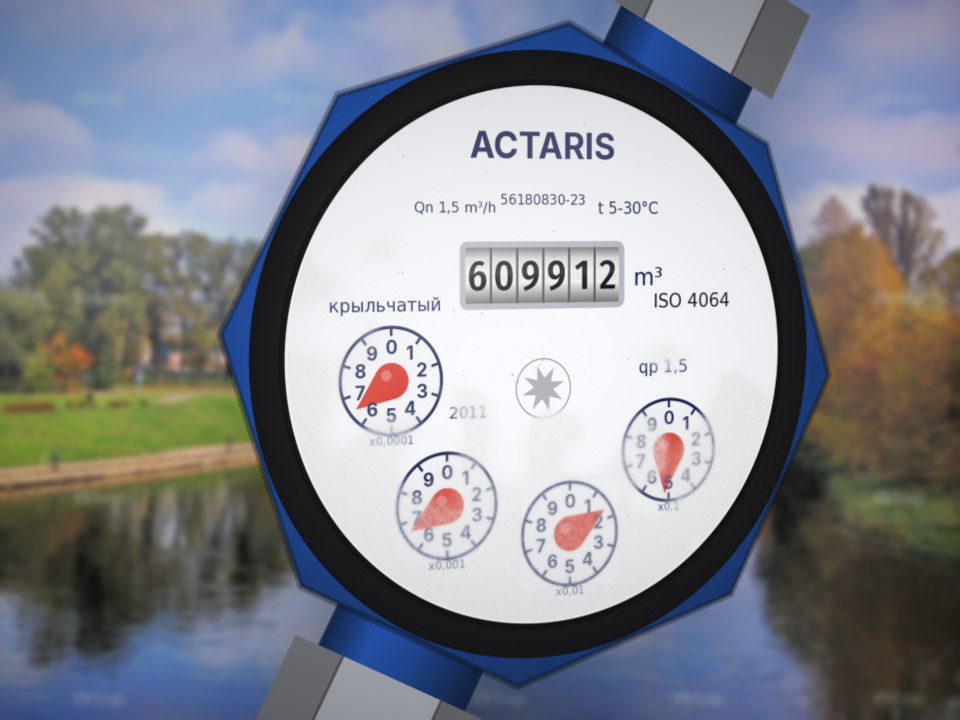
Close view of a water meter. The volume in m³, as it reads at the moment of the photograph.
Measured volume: 609912.5166 m³
